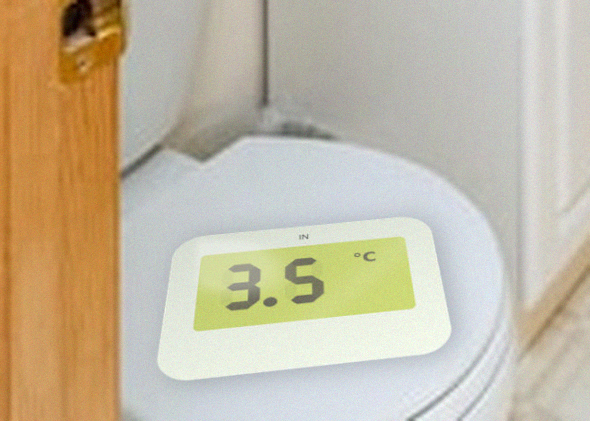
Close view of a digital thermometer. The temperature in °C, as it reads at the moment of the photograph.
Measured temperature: 3.5 °C
